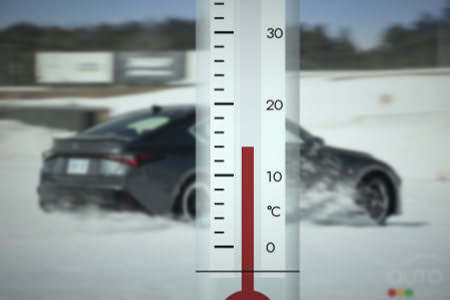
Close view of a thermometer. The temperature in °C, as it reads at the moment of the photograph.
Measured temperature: 14 °C
